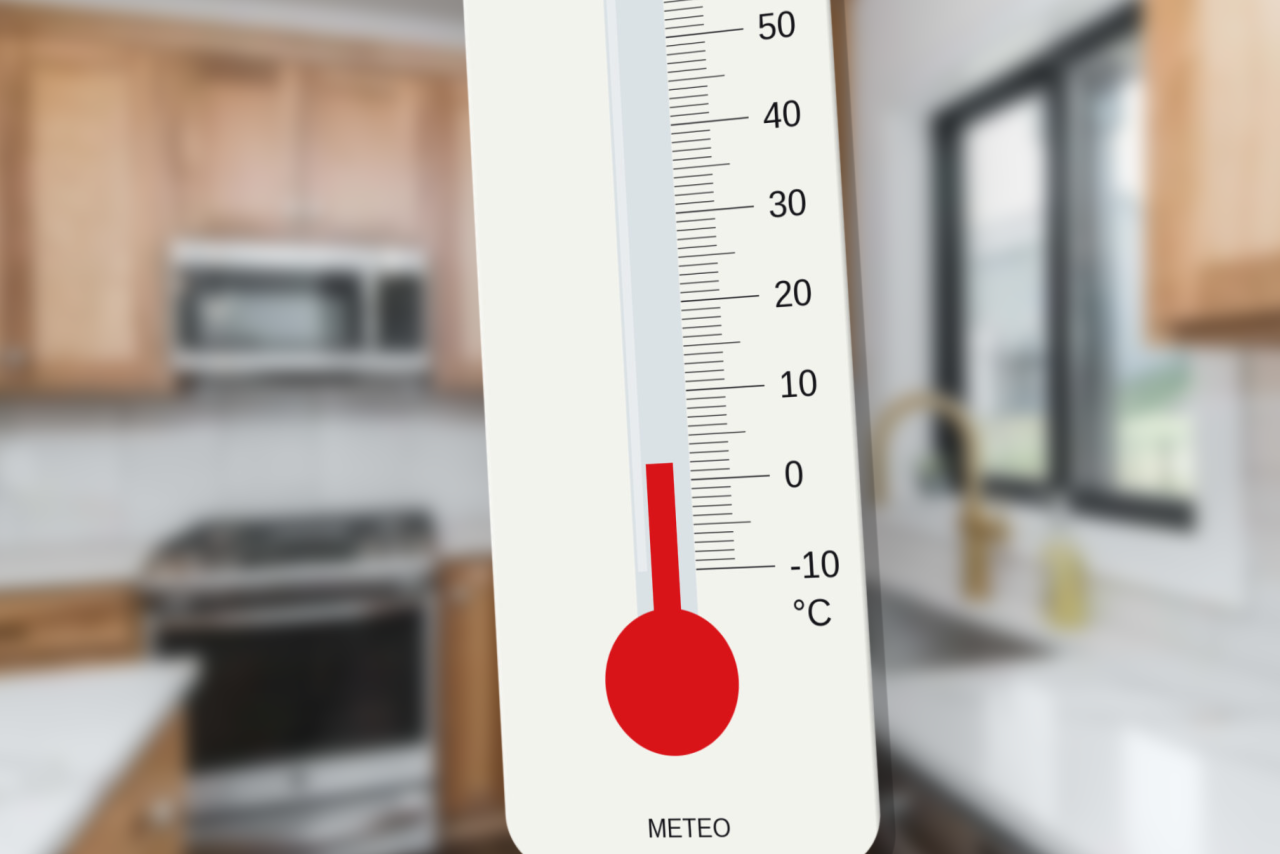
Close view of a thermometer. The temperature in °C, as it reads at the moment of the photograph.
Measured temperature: 2 °C
